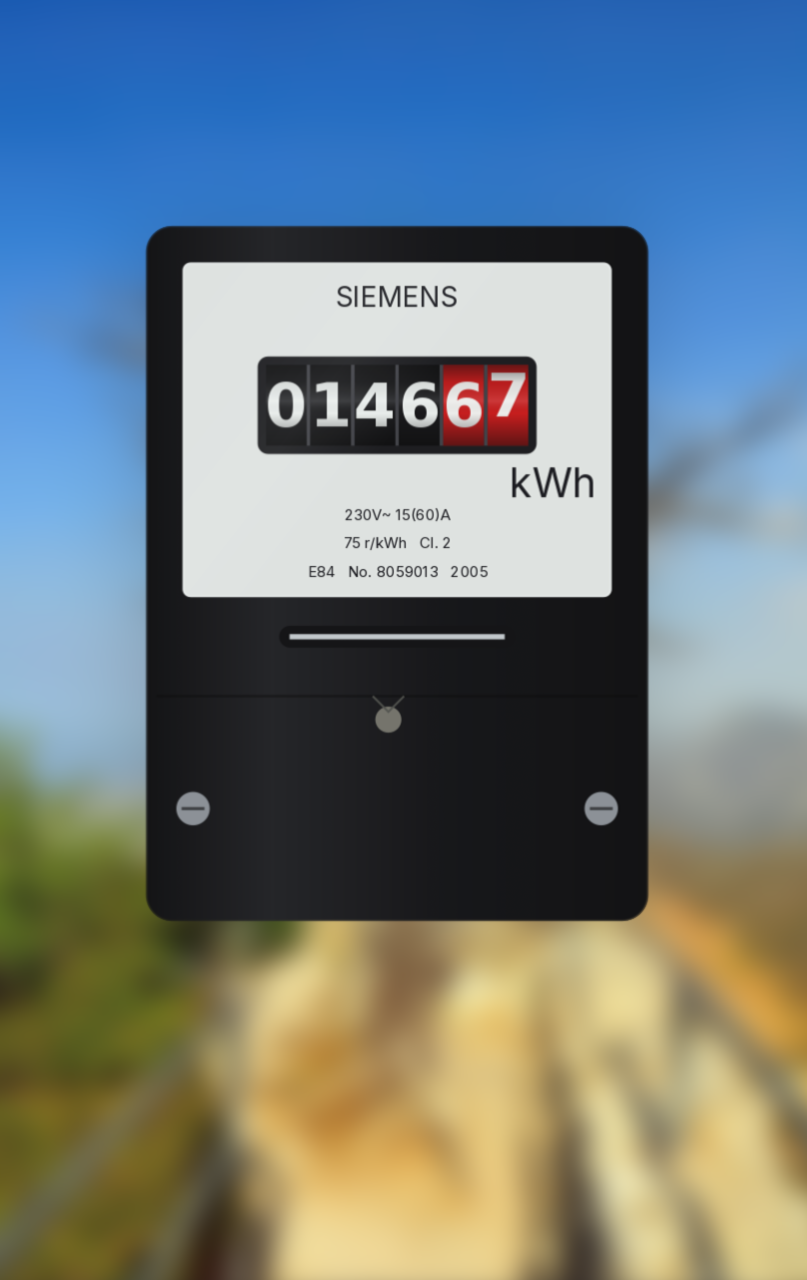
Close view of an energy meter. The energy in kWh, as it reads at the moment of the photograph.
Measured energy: 146.67 kWh
